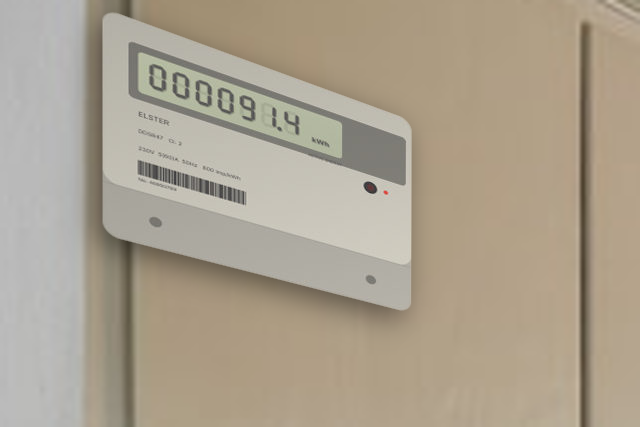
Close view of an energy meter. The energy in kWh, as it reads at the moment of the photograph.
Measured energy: 91.4 kWh
